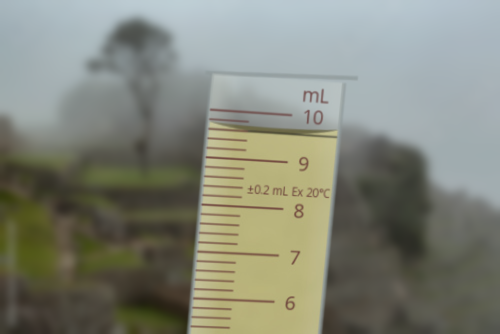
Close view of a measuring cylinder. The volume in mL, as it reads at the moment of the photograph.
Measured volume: 9.6 mL
